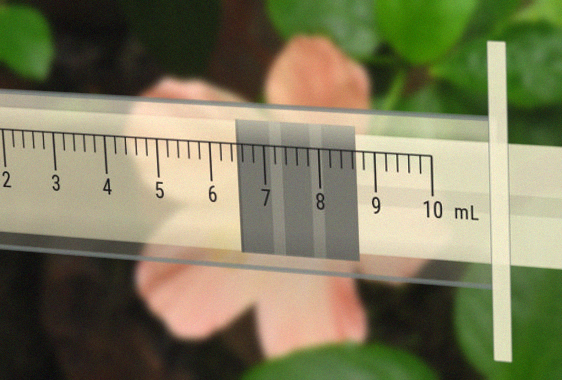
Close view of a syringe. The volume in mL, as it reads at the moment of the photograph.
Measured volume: 6.5 mL
